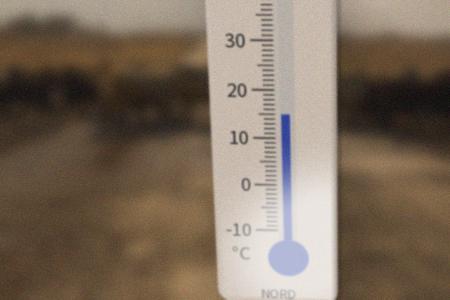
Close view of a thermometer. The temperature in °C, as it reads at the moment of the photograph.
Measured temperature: 15 °C
